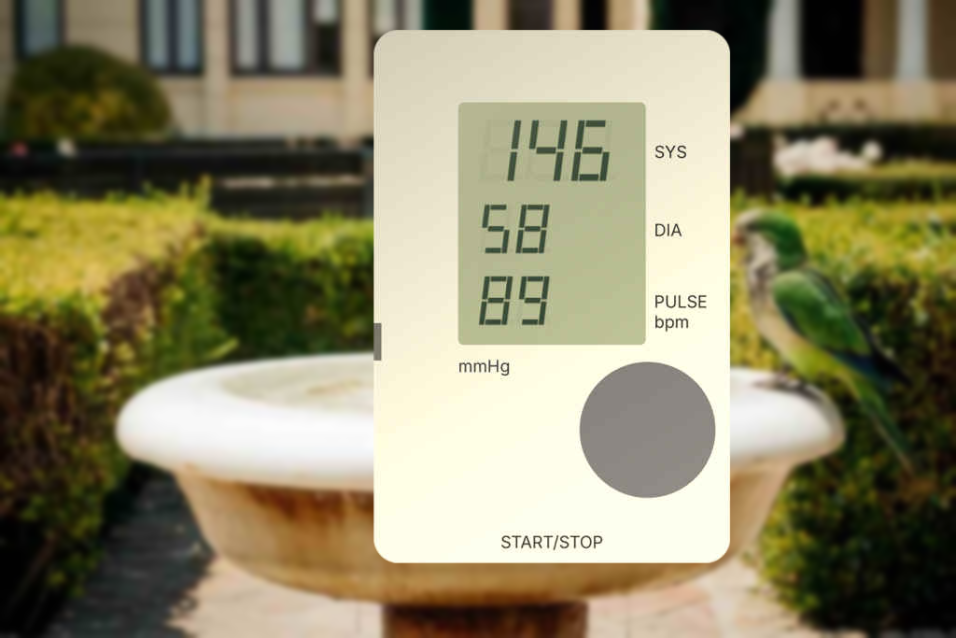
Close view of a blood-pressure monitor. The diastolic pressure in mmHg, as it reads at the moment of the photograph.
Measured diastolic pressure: 58 mmHg
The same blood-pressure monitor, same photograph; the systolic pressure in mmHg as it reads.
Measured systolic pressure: 146 mmHg
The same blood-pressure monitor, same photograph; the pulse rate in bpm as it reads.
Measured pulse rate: 89 bpm
